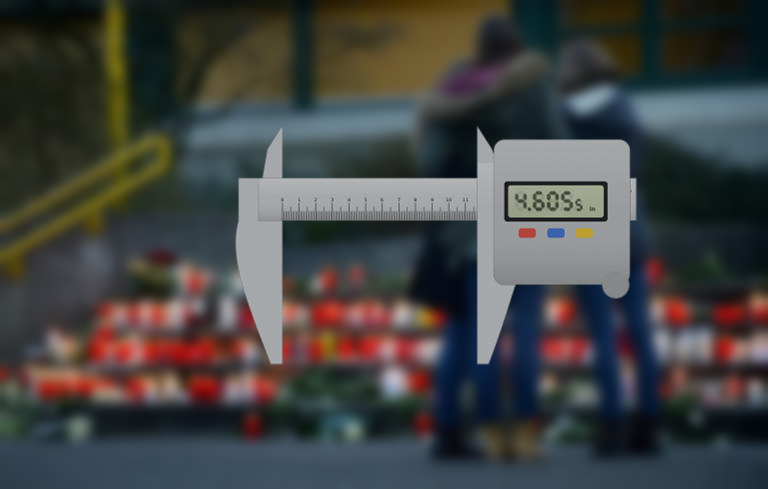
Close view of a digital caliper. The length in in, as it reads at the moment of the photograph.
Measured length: 4.6055 in
